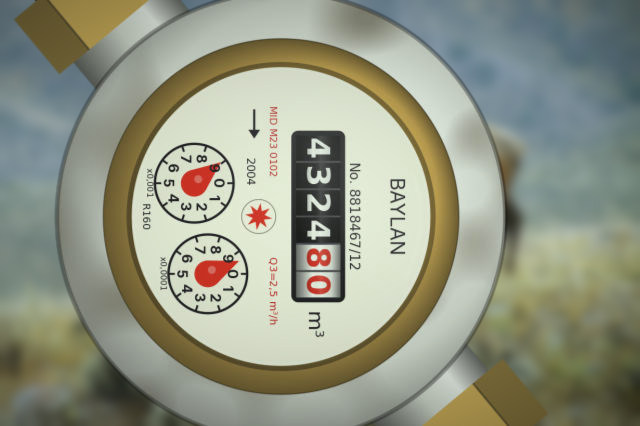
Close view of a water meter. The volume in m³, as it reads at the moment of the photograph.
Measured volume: 4324.8089 m³
